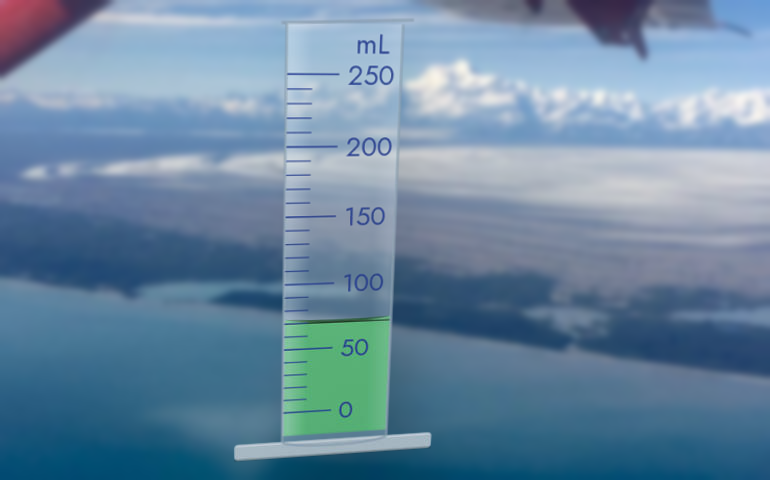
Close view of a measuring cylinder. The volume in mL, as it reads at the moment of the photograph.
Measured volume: 70 mL
